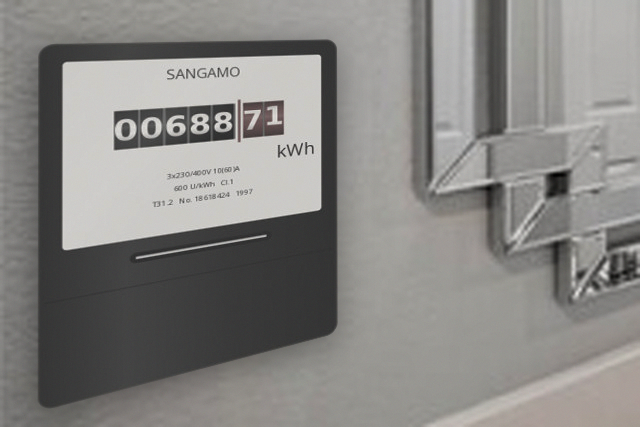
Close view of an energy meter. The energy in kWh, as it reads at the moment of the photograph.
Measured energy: 688.71 kWh
